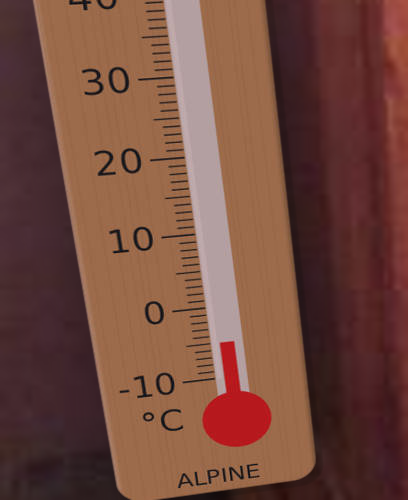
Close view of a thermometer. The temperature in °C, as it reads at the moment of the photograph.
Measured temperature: -5 °C
